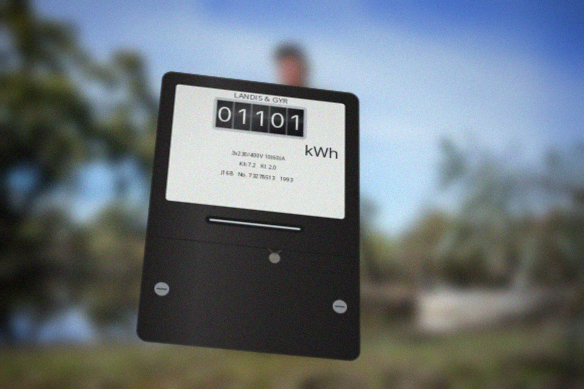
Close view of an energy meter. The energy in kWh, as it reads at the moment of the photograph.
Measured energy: 1101 kWh
